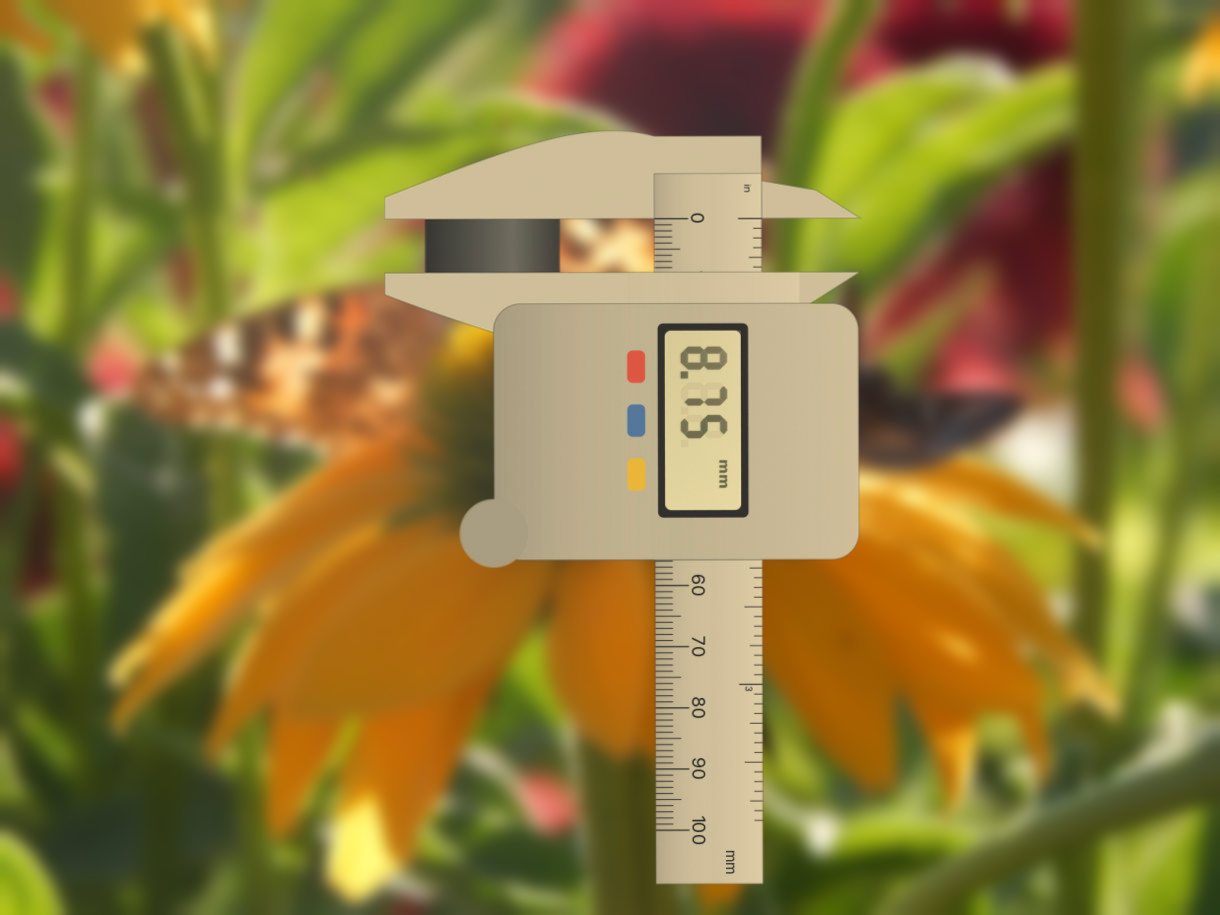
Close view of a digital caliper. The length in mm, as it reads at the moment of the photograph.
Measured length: 8.75 mm
